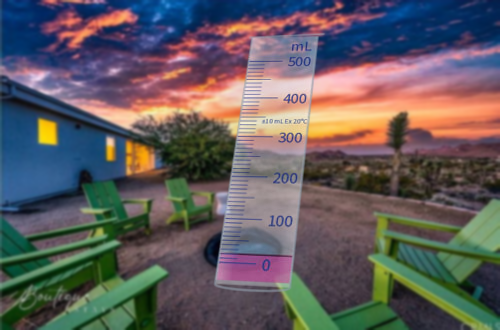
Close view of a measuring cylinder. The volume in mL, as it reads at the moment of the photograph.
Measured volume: 20 mL
